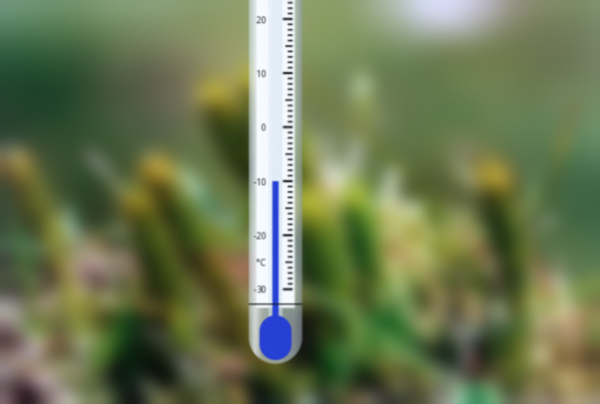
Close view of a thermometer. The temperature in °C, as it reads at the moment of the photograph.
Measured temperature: -10 °C
